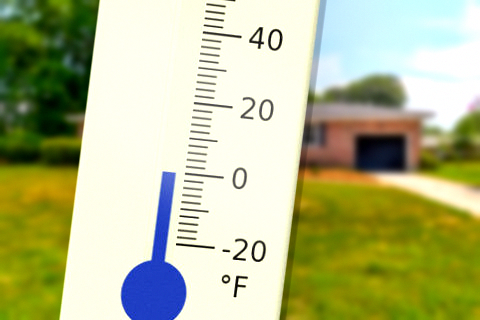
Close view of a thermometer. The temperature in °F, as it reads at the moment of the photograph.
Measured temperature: 0 °F
